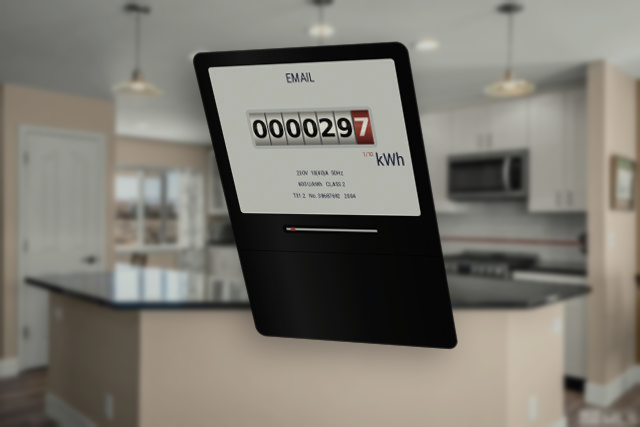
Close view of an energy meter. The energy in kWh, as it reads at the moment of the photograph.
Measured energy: 29.7 kWh
